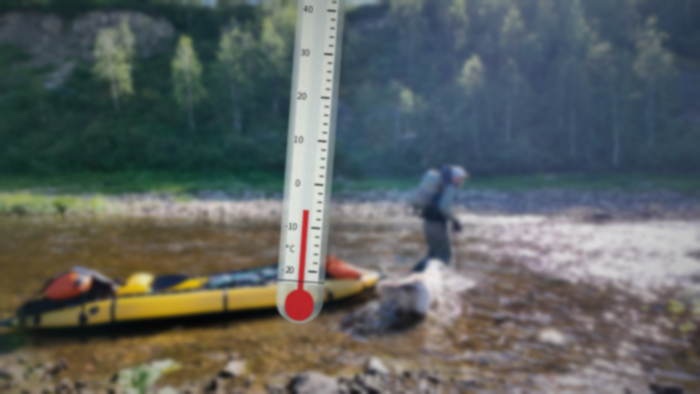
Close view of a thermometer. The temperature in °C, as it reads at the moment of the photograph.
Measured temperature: -6 °C
